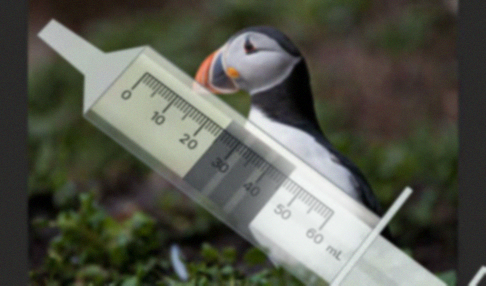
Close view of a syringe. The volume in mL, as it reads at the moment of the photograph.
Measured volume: 25 mL
